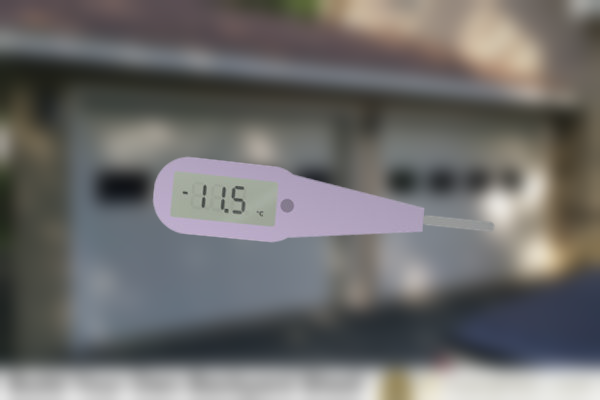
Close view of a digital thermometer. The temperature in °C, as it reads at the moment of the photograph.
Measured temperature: -11.5 °C
